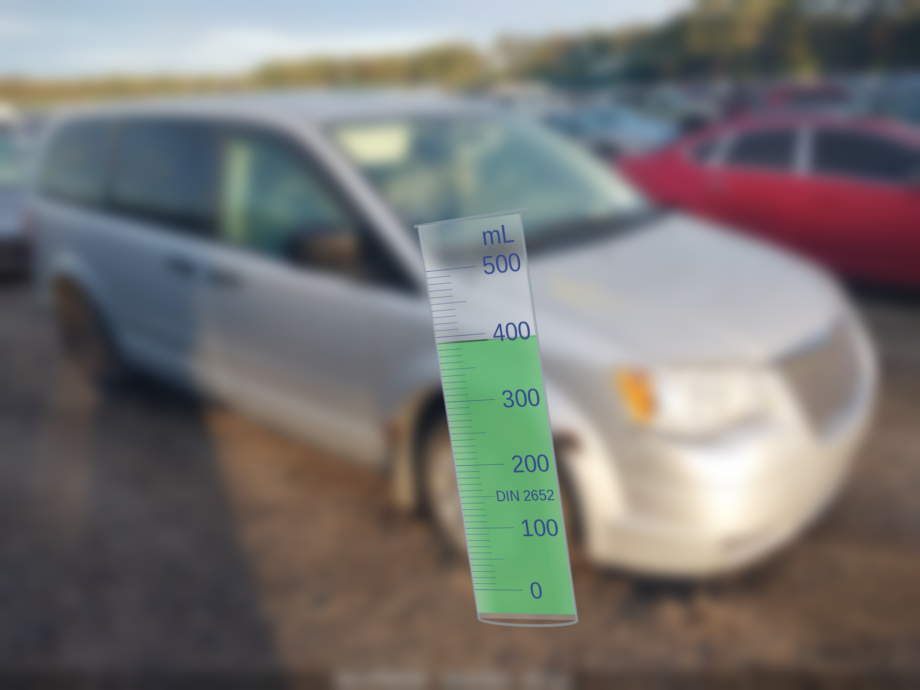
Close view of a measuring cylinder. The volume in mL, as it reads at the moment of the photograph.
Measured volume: 390 mL
